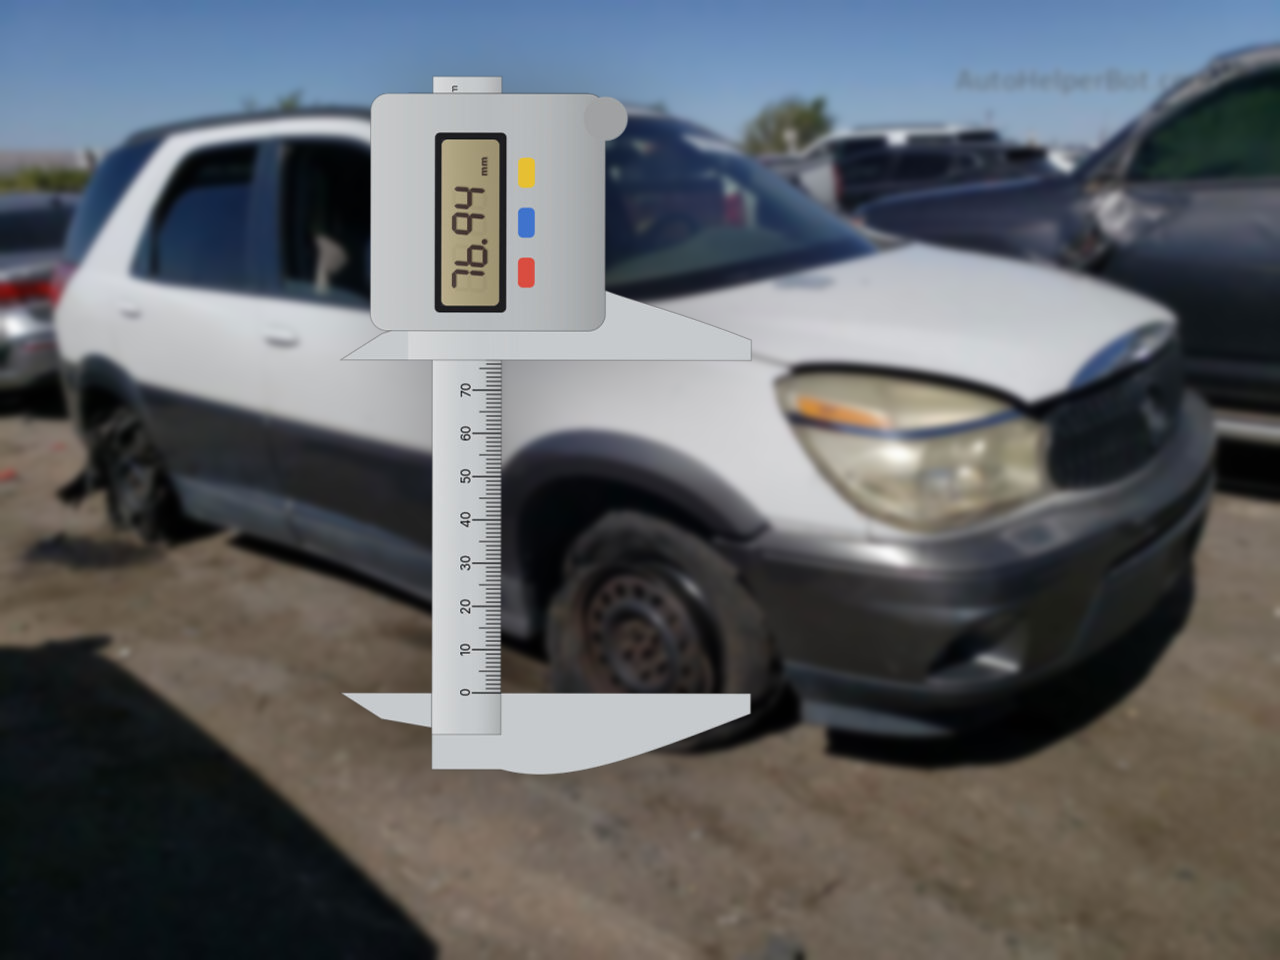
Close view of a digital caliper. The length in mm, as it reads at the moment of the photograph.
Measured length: 76.94 mm
